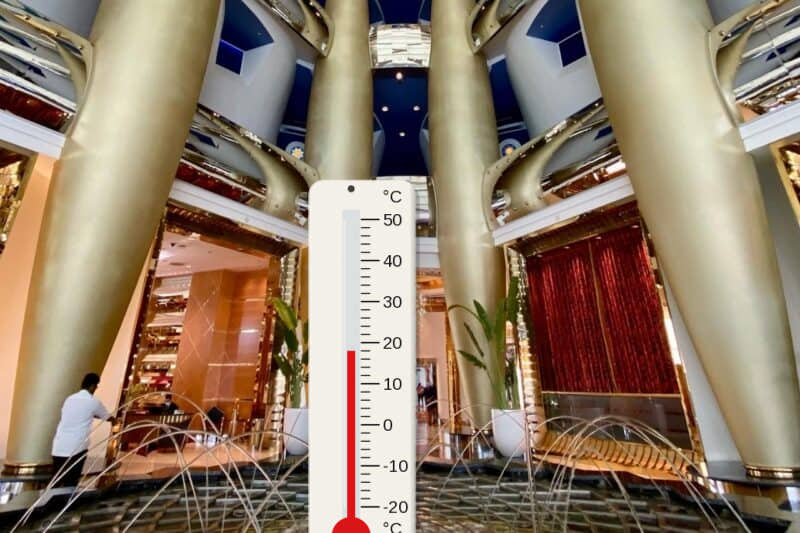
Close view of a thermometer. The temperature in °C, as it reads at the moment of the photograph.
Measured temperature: 18 °C
